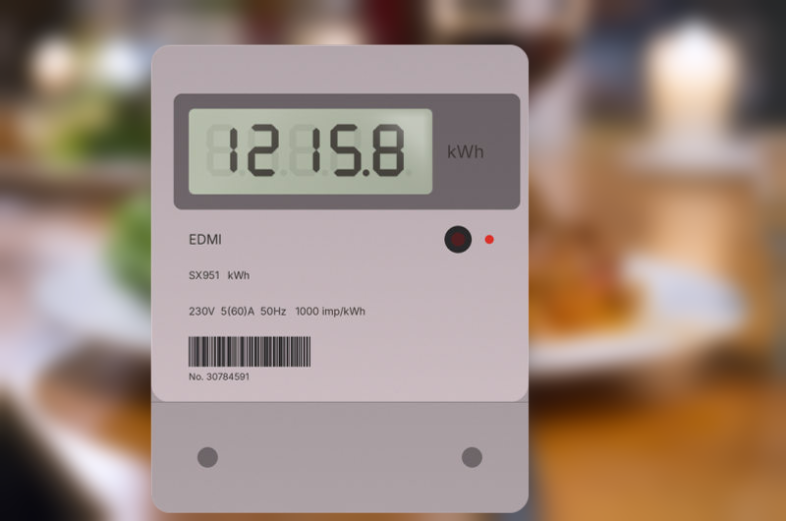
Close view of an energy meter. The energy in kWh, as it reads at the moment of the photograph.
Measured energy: 1215.8 kWh
